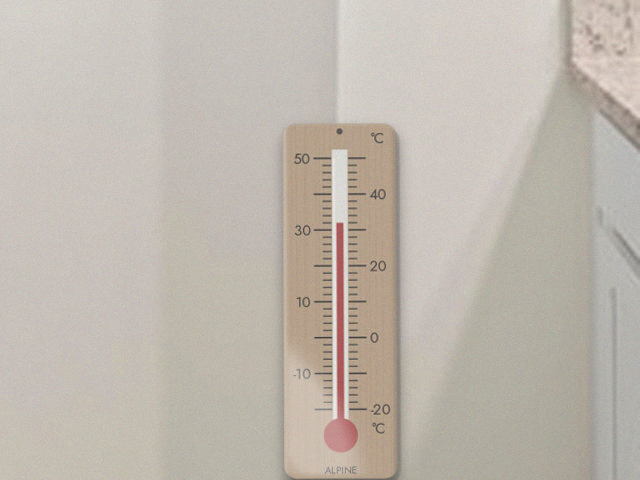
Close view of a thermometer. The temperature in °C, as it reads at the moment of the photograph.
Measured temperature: 32 °C
